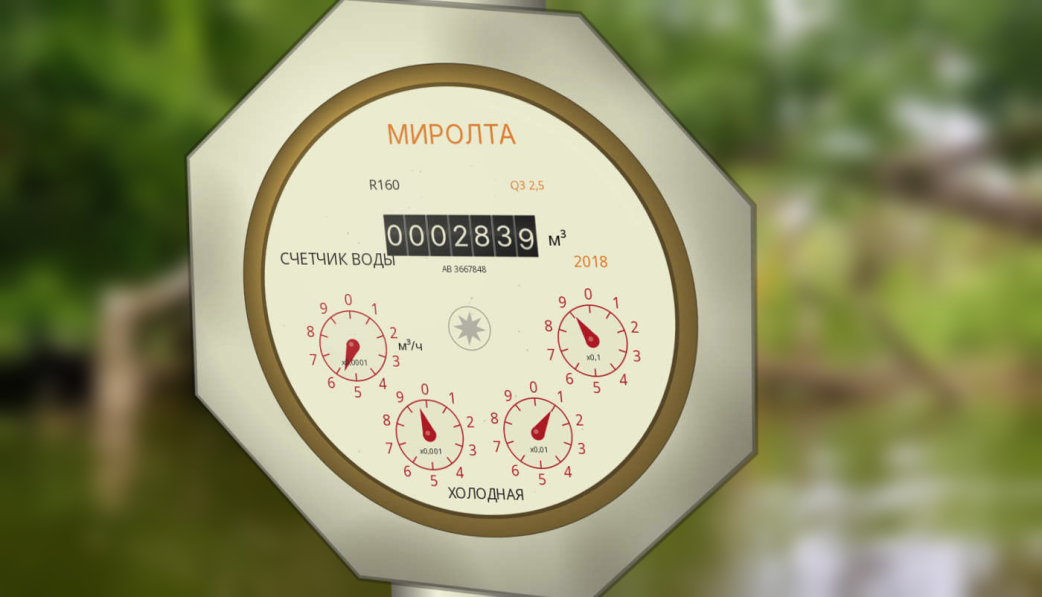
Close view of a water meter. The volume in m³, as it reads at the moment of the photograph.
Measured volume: 2838.9095 m³
